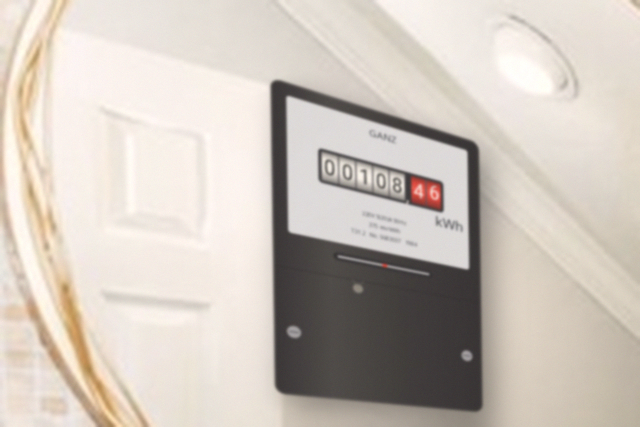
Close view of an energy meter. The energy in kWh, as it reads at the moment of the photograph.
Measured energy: 108.46 kWh
